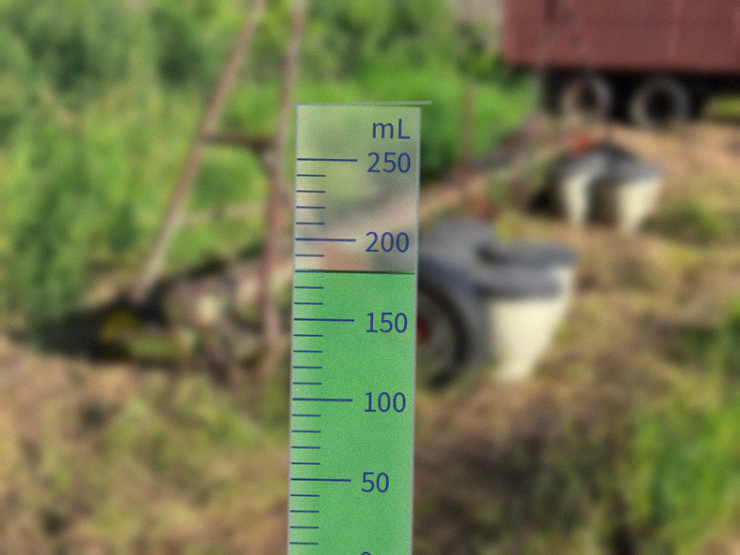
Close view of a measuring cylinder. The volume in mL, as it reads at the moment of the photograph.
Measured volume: 180 mL
